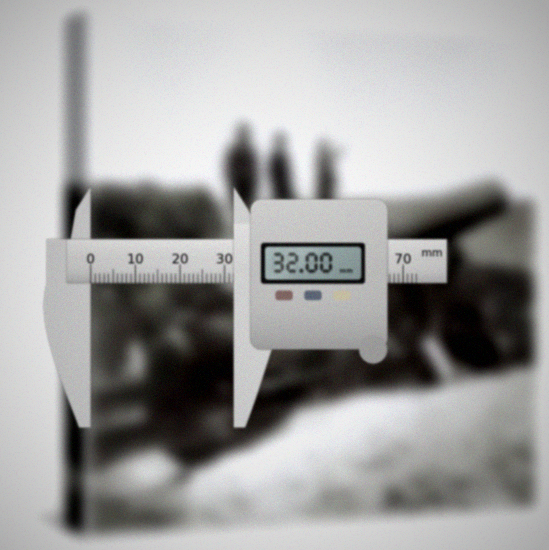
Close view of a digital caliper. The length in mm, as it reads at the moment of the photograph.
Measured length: 32.00 mm
